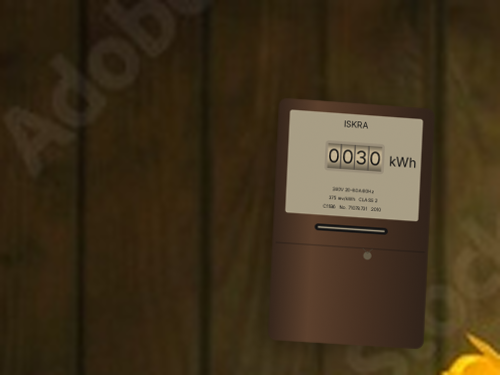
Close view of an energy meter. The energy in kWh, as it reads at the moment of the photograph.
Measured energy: 30 kWh
